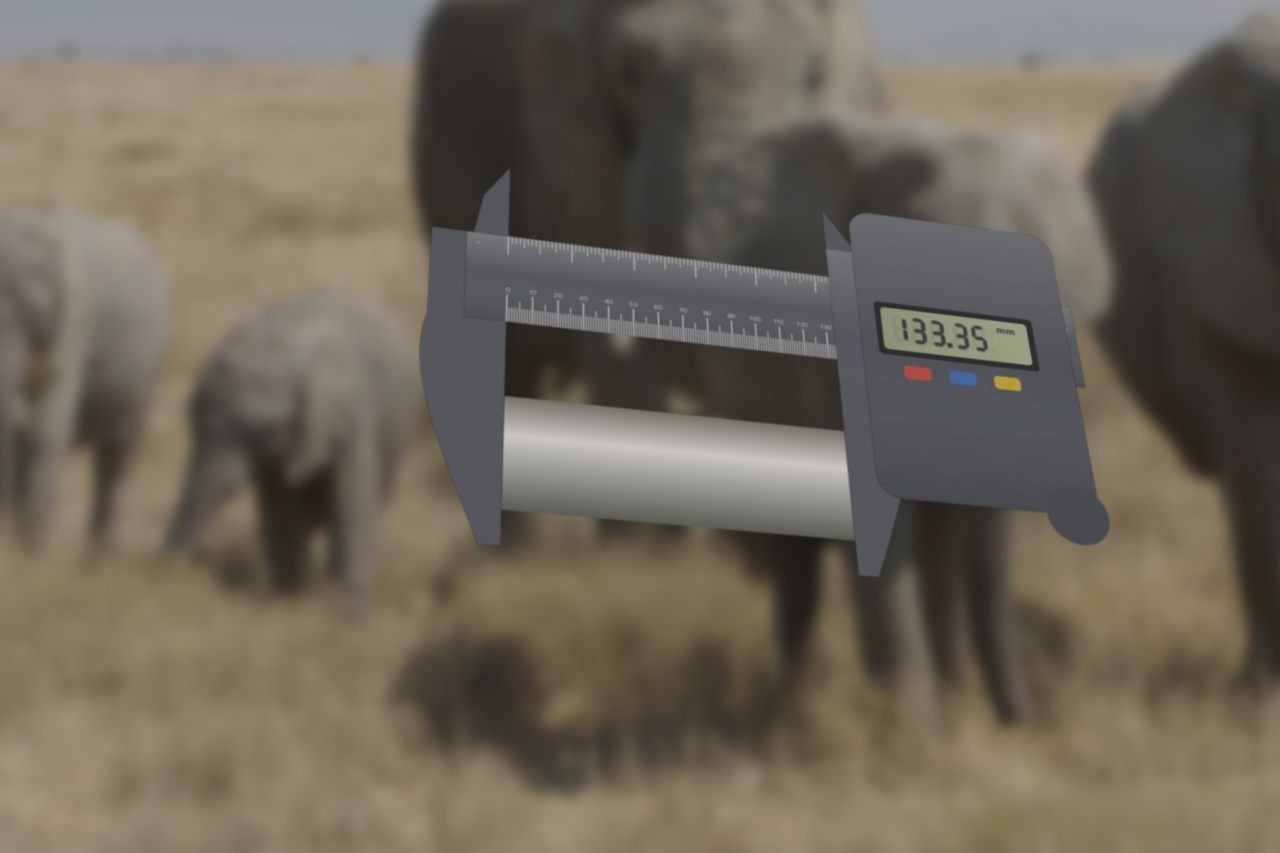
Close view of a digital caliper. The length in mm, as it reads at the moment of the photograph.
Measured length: 133.35 mm
